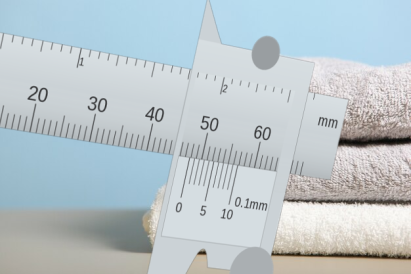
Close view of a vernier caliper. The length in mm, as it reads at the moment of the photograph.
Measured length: 47.8 mm
